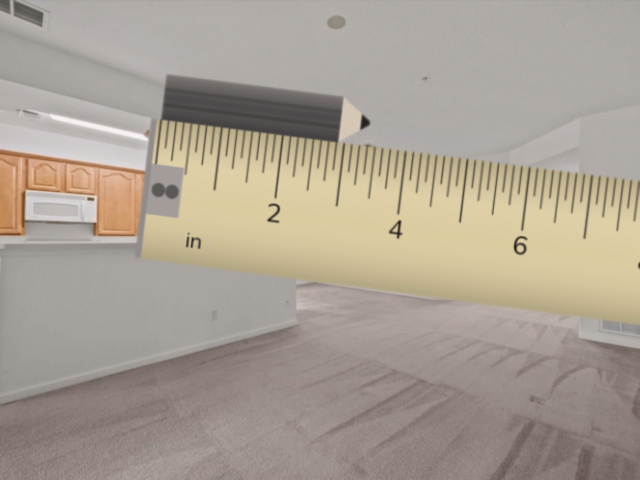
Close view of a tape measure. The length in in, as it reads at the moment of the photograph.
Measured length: 3.375 in
